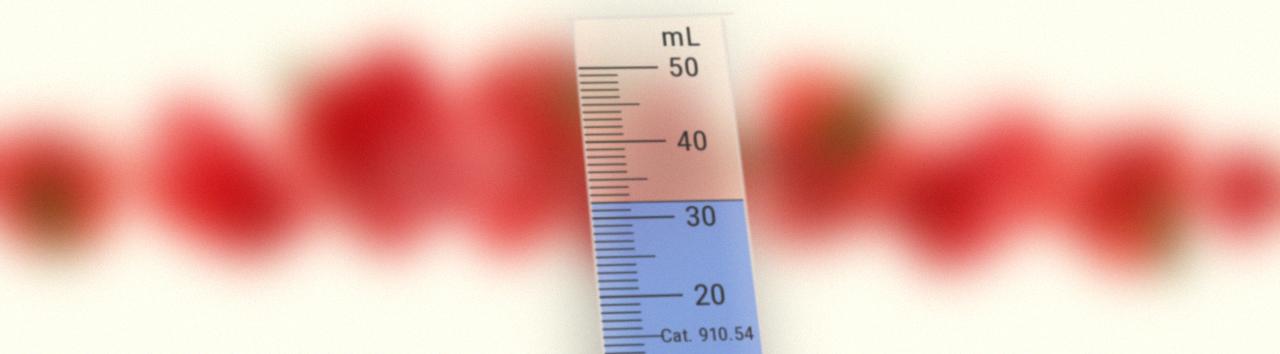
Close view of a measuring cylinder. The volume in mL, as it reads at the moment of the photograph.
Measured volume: 32 mL
